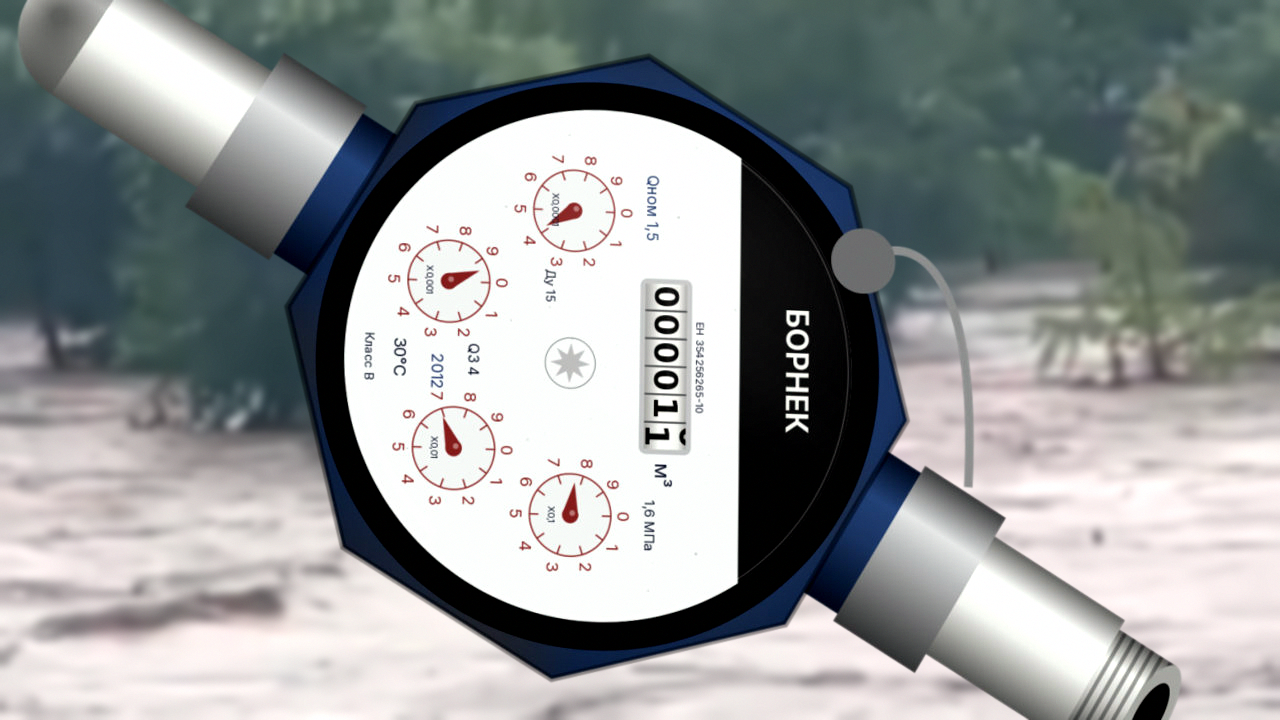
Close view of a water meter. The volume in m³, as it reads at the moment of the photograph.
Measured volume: 10.7694 m³
